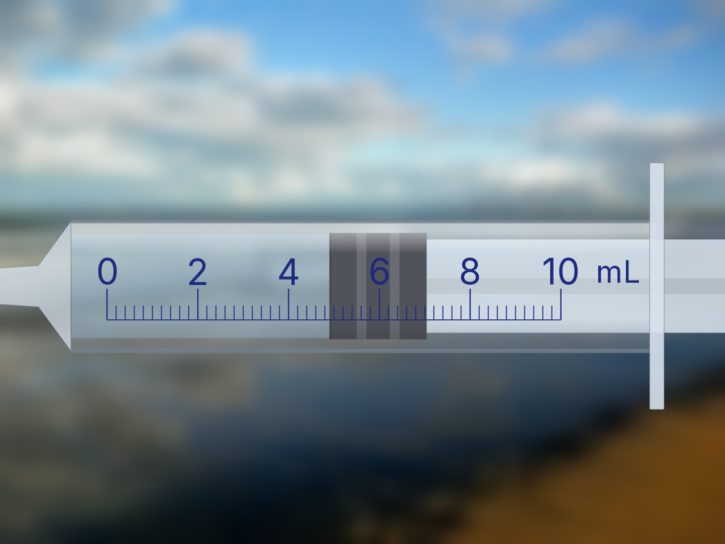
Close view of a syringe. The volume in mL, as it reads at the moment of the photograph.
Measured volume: 4.9 mL
